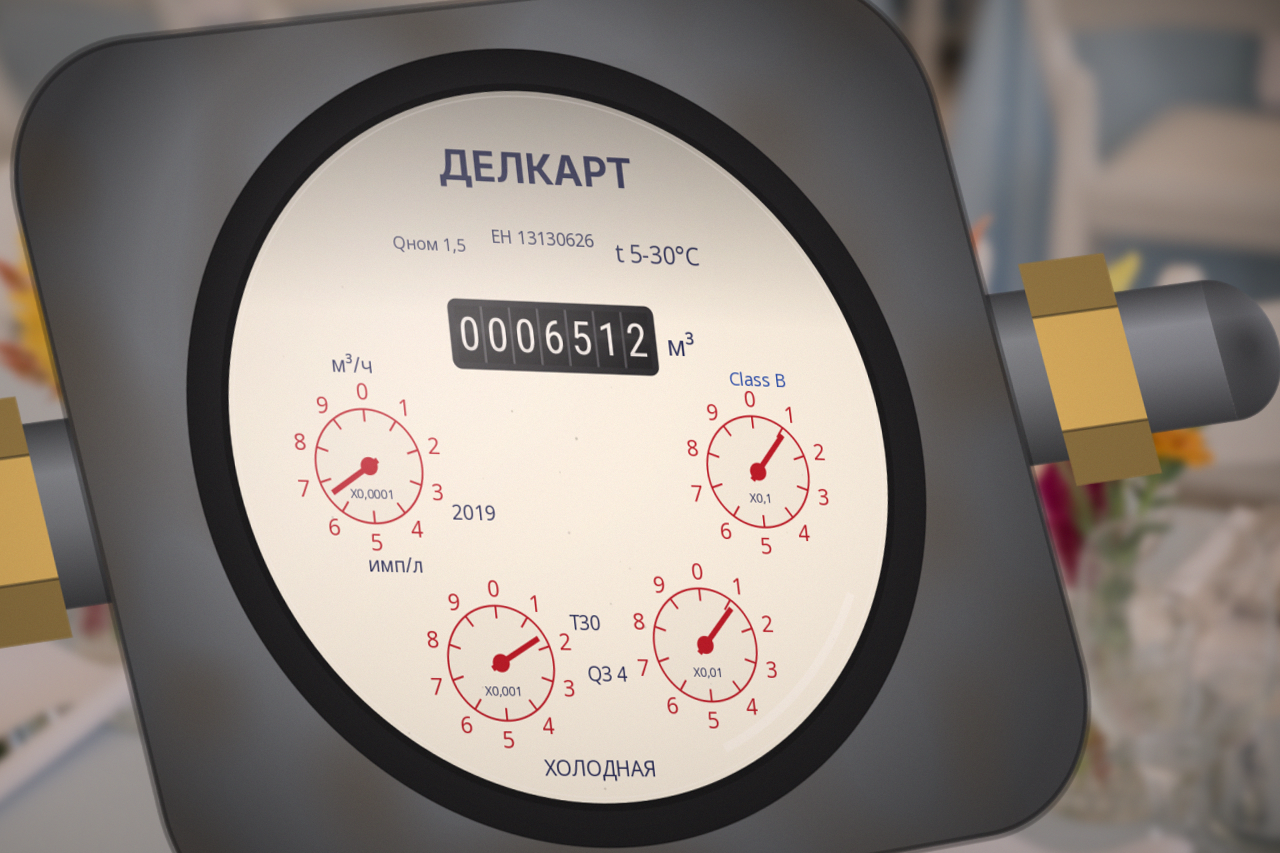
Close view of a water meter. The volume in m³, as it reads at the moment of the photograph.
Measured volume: 6512.1116 m³
